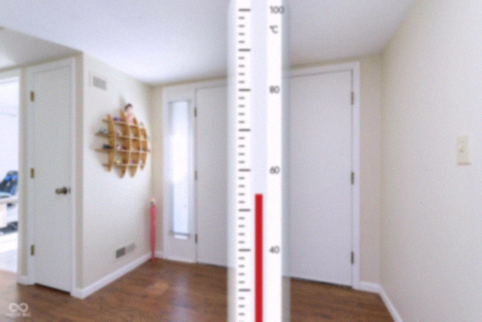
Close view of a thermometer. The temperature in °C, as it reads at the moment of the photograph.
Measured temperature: 54 °C
